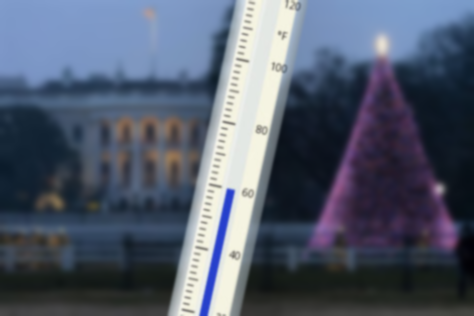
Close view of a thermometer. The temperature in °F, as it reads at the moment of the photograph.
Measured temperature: 60 °F
